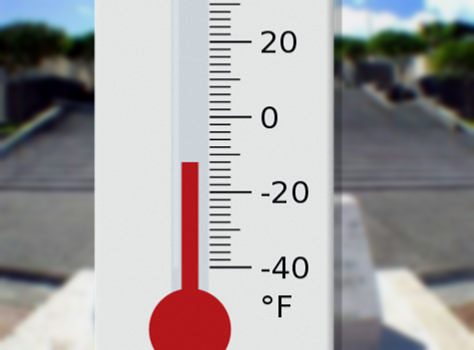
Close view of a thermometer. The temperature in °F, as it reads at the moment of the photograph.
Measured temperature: -12 °F
